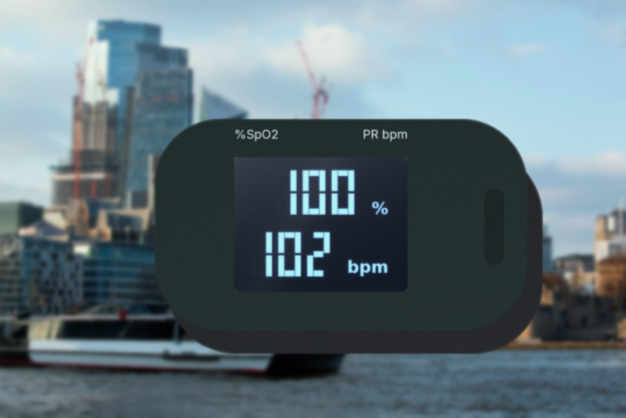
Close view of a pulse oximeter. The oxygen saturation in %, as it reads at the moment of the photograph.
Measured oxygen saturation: 100 %
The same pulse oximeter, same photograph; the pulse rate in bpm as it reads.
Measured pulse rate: 102 bpm
